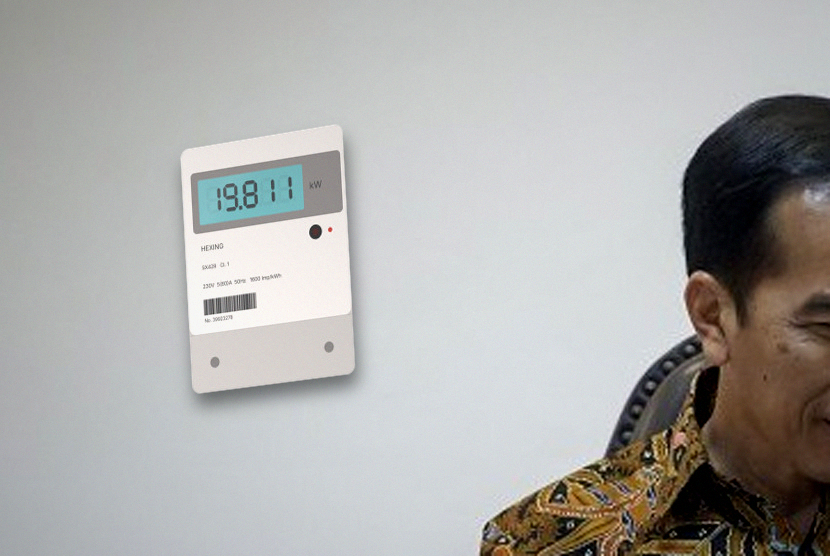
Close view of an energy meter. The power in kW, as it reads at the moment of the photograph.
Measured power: 19.811 kW
